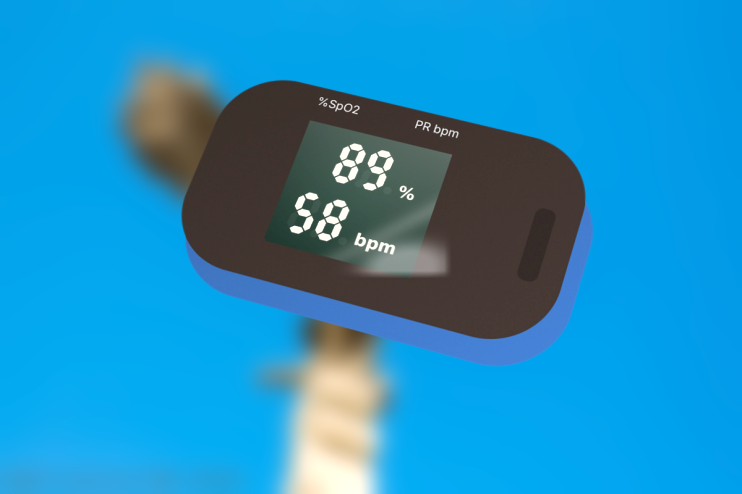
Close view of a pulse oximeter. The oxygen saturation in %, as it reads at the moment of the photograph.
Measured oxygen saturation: 89 %
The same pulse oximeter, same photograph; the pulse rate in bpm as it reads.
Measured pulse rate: 58 bpm
